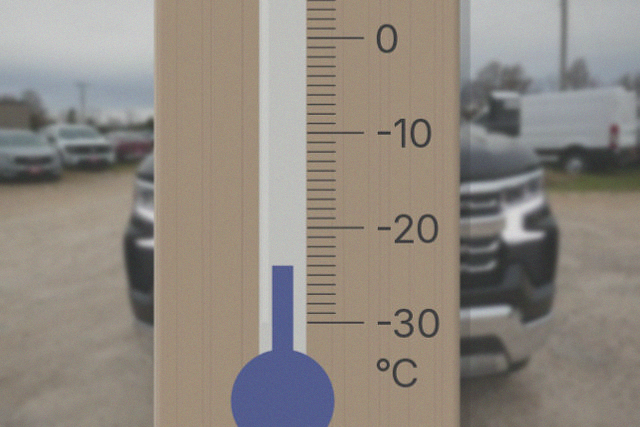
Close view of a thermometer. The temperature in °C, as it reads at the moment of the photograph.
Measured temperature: -24 °C
